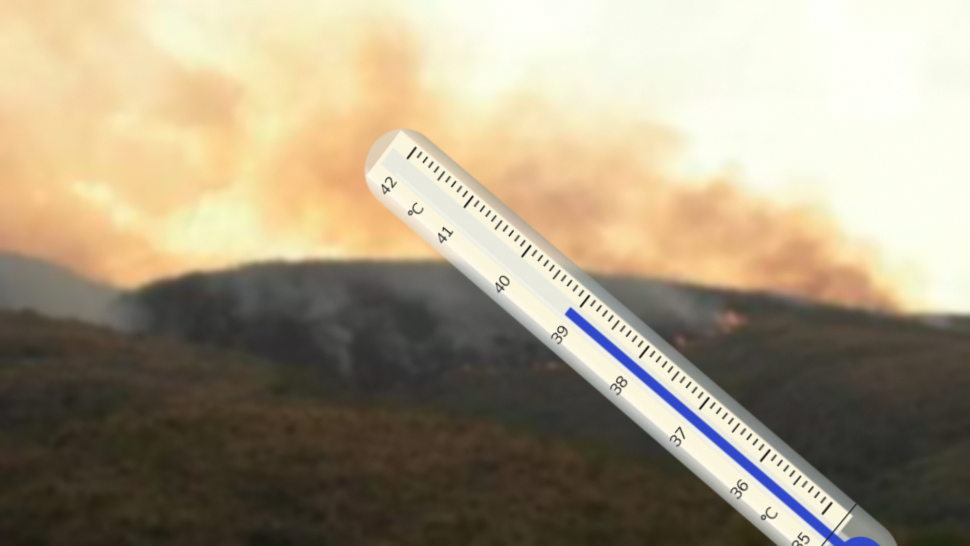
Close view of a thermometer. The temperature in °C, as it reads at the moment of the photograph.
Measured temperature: 39.1 °C
